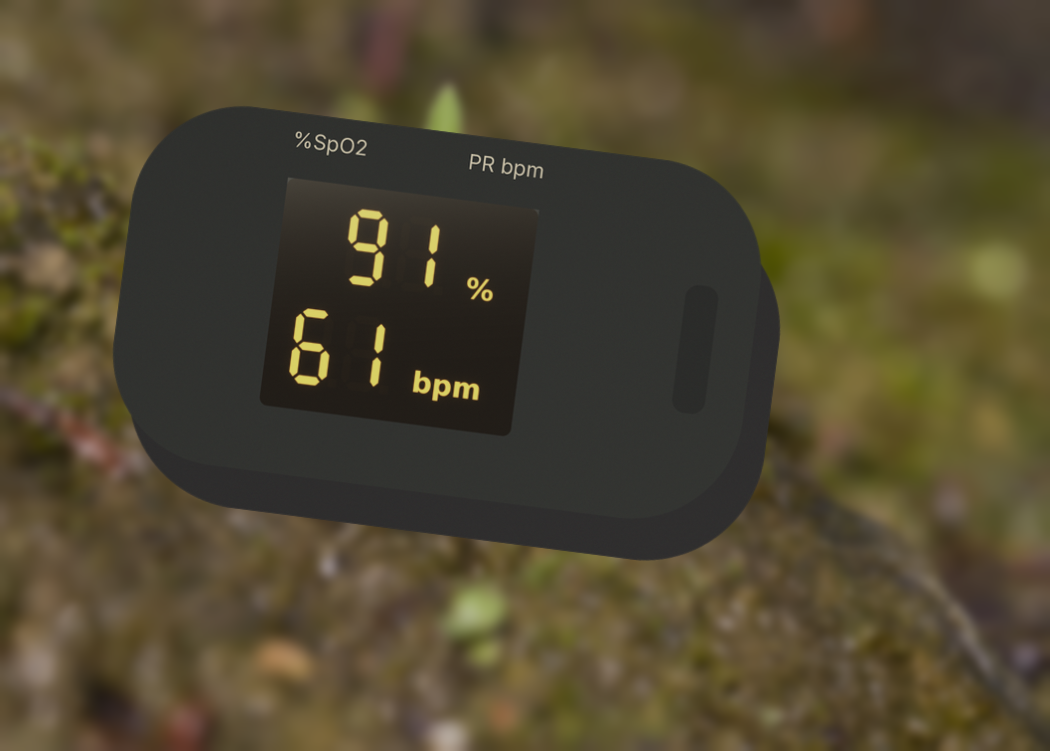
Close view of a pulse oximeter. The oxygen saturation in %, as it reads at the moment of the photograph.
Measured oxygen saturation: 91 %
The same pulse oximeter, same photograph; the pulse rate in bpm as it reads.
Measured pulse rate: 61 bpm
